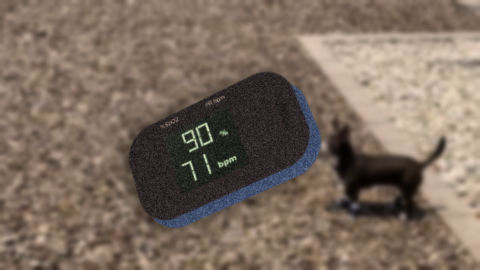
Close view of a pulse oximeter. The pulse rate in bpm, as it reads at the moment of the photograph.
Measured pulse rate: 71 bpm
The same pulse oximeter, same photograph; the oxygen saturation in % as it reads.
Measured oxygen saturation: 90 %
